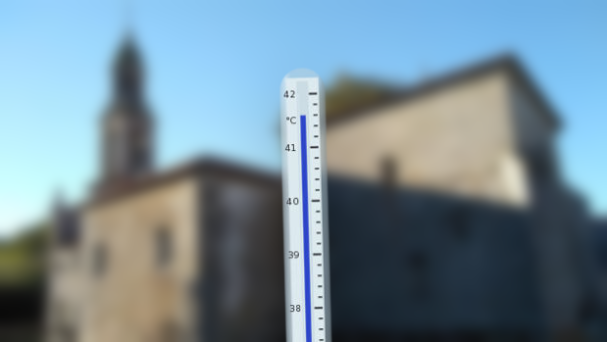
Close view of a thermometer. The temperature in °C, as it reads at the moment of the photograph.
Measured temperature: 41.6 °C
